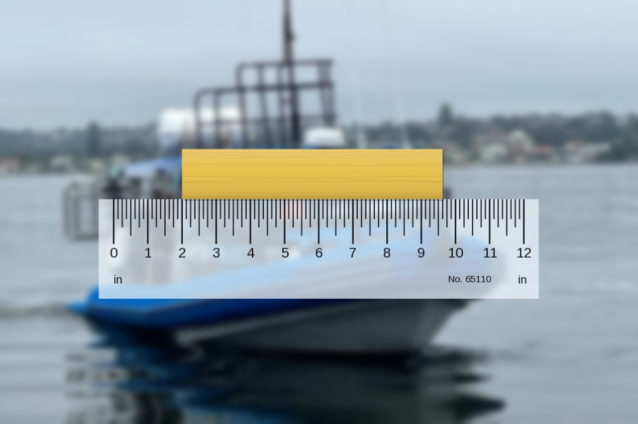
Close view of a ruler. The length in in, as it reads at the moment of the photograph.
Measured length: 7.625 in
